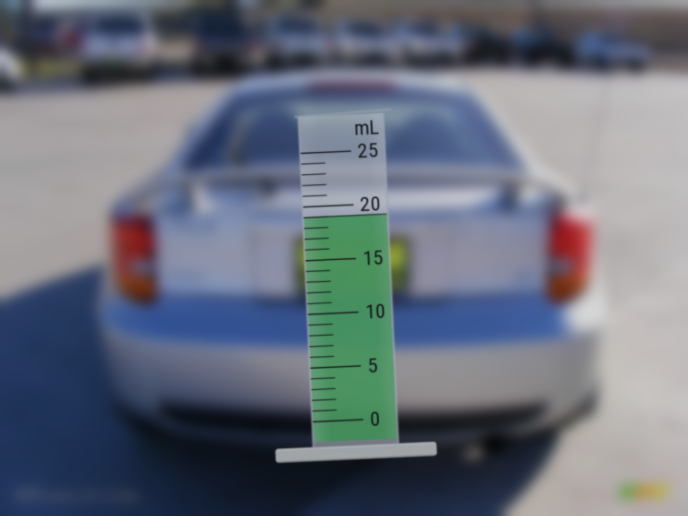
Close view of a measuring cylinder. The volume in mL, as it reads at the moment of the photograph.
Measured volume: 19 mL
